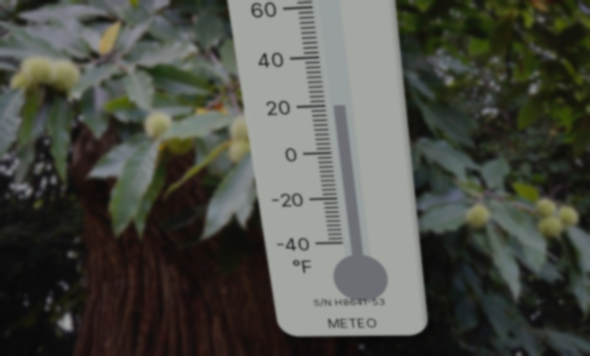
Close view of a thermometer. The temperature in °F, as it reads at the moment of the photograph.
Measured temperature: 20 °F
